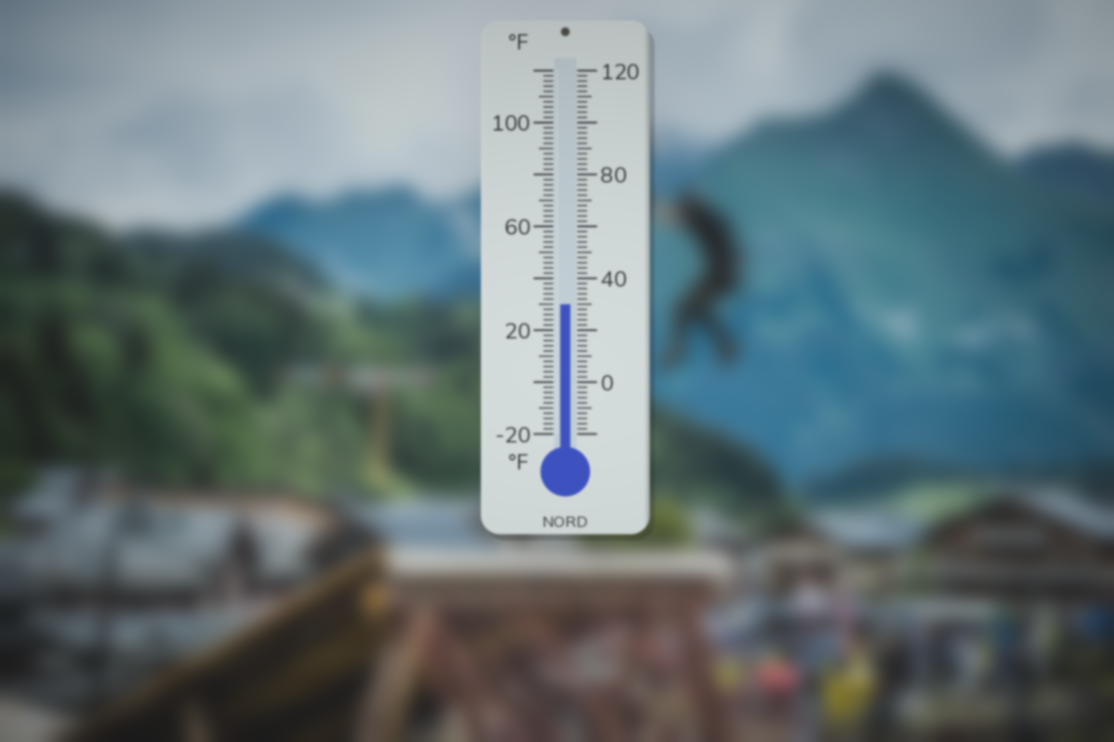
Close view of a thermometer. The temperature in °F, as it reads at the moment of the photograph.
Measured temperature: 30 °F
